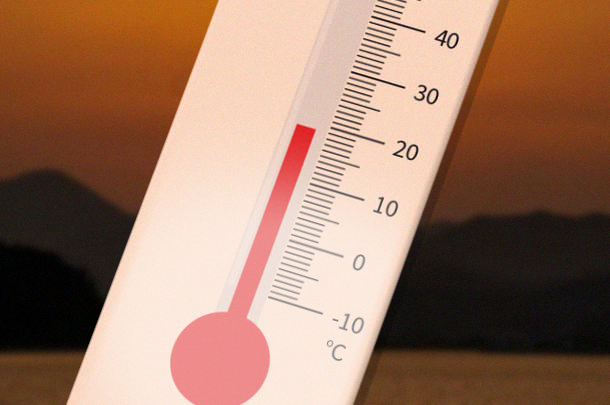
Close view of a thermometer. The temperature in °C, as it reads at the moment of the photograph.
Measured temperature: 19 °C
